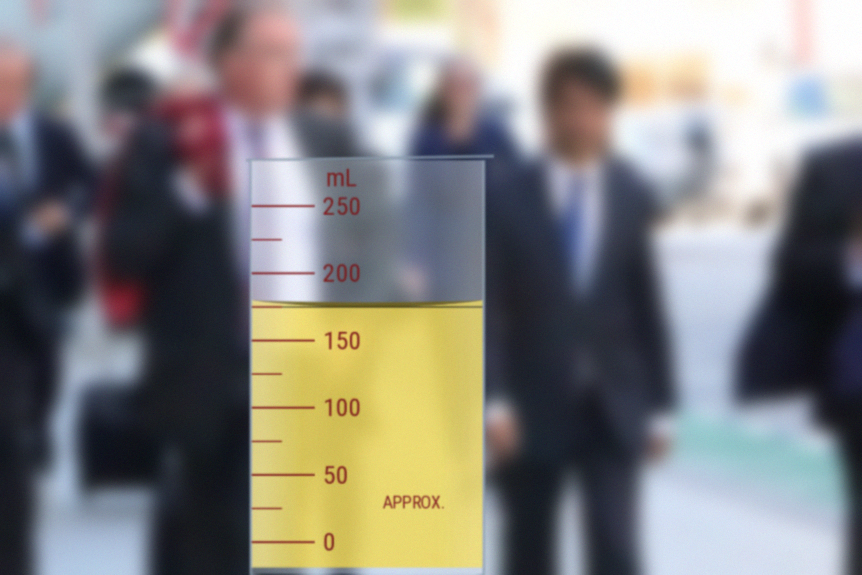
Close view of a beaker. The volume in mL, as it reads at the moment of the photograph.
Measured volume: 175 mL
